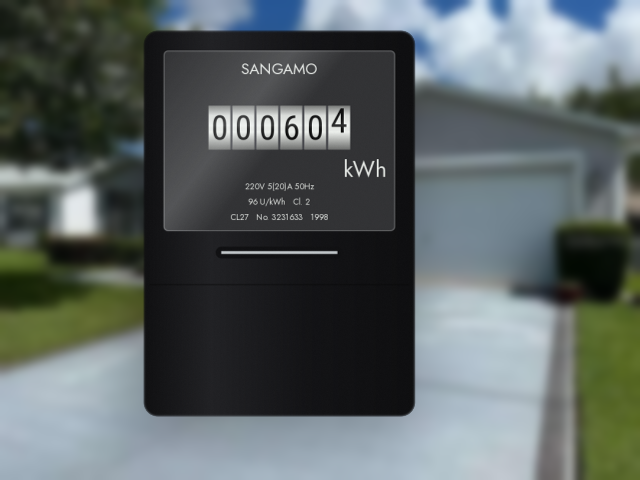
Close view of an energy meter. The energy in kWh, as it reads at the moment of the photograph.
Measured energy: 604 kWh
